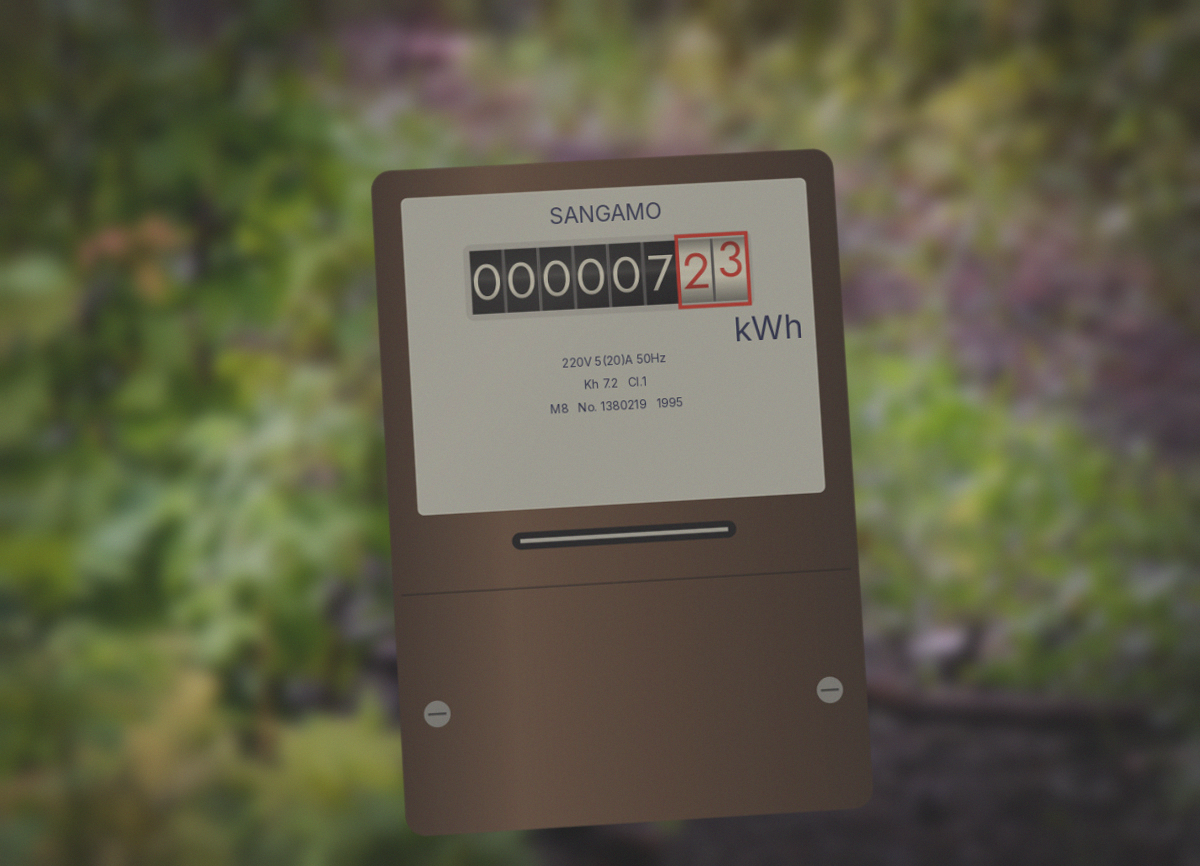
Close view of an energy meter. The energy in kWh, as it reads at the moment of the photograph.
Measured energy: 7.23 kWh
